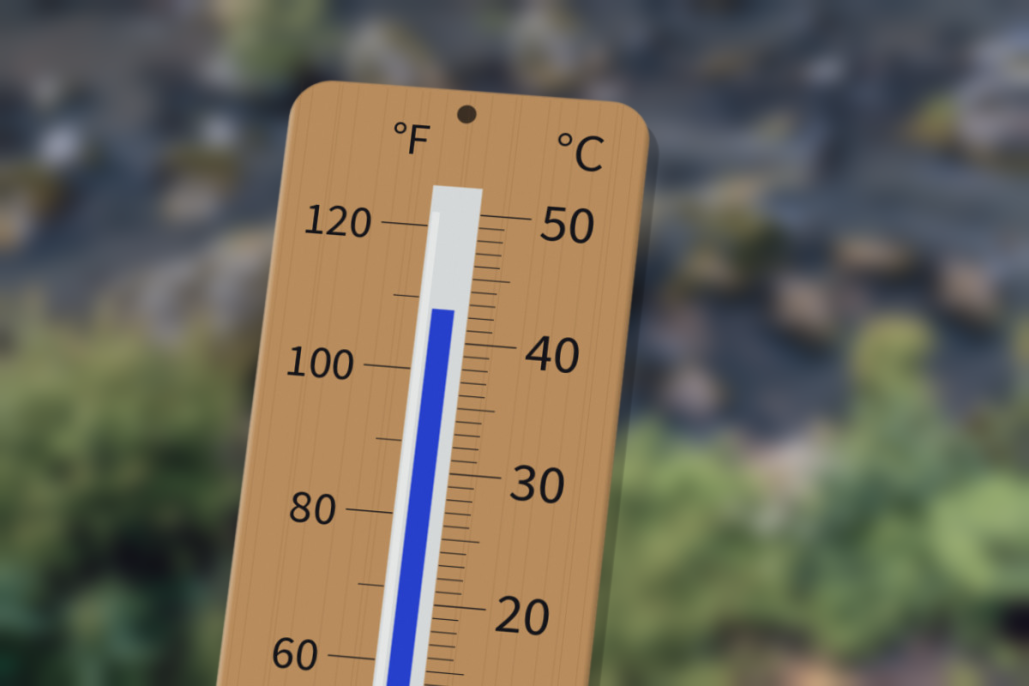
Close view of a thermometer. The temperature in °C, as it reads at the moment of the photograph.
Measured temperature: 42.5 °C
